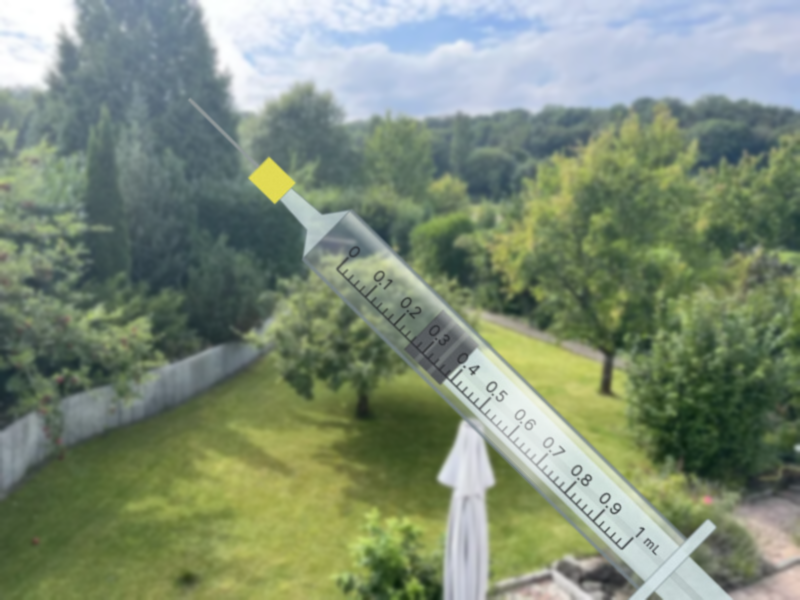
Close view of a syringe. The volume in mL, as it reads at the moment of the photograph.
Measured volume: 0.26 mL
